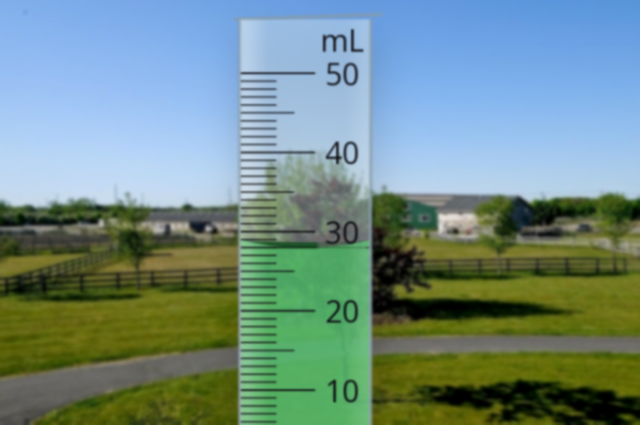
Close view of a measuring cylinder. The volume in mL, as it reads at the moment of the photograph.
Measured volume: 28 mL
